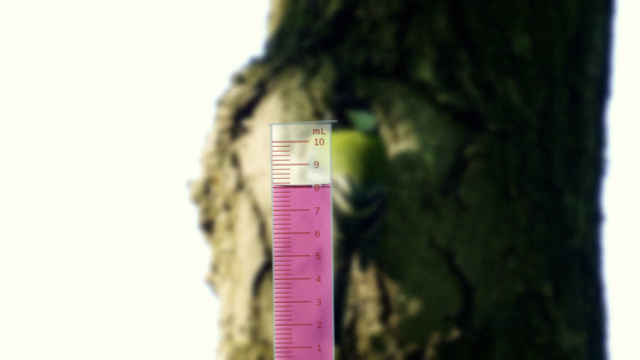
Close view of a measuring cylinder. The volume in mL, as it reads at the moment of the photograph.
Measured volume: 8 mL
